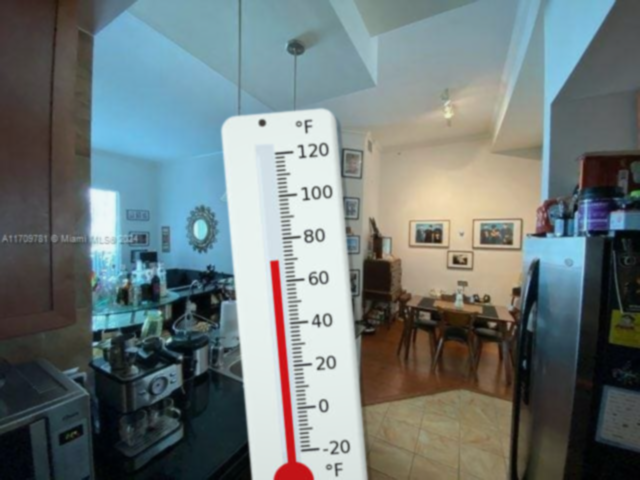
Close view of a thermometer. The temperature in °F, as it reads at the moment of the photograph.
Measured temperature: 70 °F
